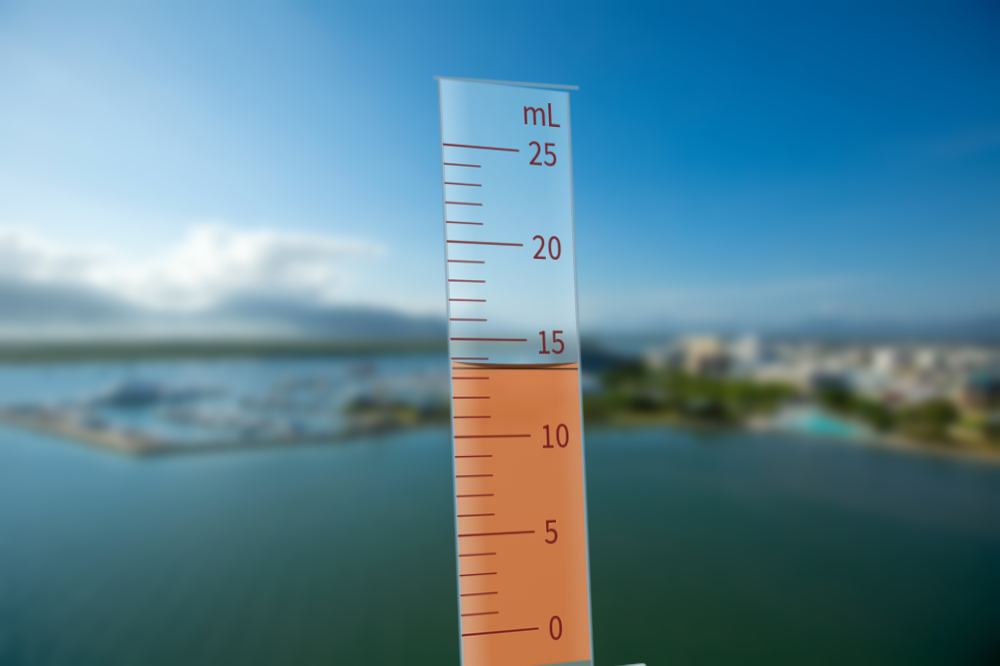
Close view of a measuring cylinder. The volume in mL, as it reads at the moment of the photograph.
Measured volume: 13.5 mL
